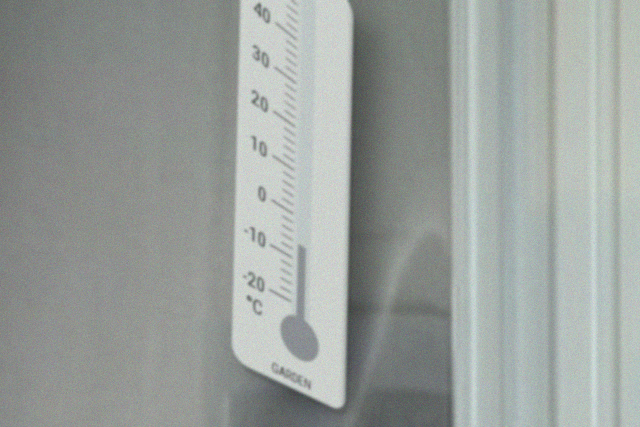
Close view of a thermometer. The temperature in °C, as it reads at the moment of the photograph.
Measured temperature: -6 °C
